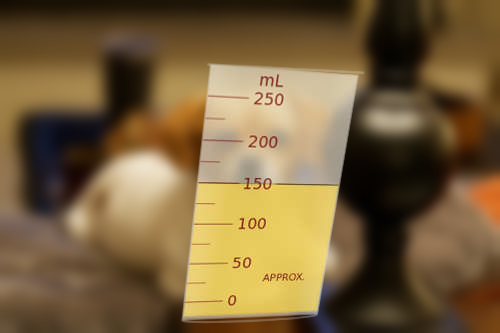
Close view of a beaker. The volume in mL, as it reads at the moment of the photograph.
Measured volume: 150 mL
